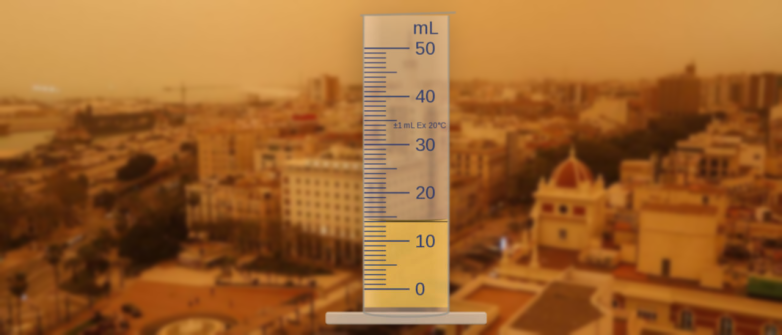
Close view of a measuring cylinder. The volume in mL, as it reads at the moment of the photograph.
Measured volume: 14 mL
